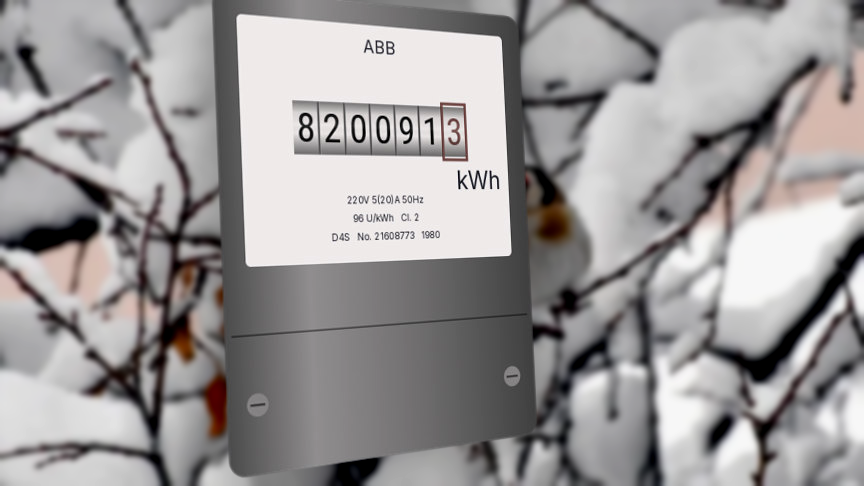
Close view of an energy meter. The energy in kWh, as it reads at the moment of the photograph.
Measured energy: 820091.3 kWh
